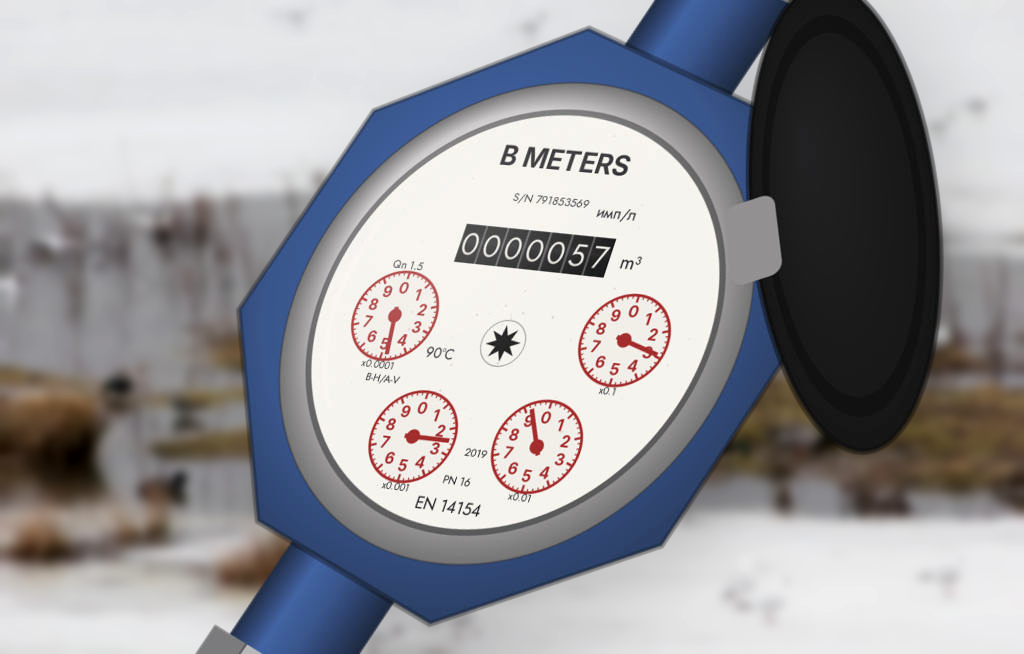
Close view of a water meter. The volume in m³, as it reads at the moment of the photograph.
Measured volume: 57.2924 m³
